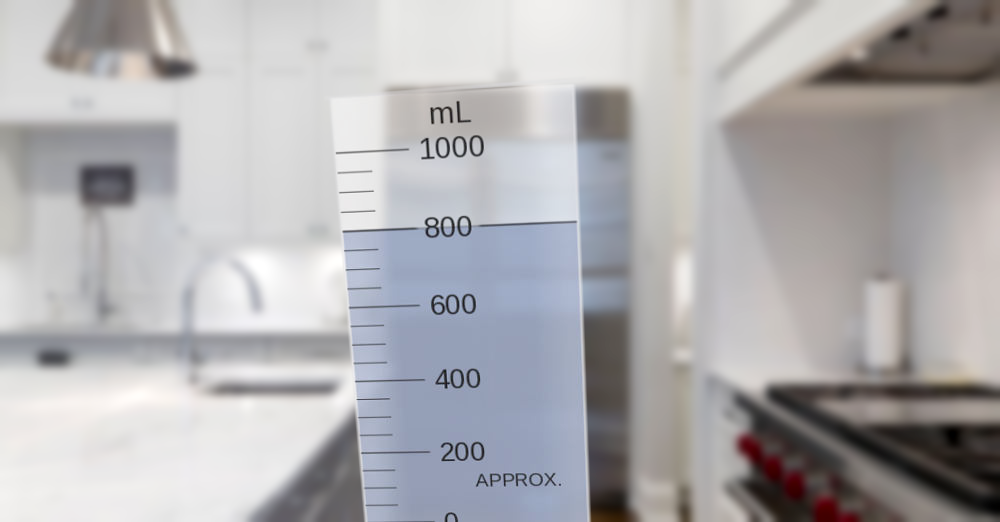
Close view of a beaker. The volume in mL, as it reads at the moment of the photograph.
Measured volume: 800 mL
